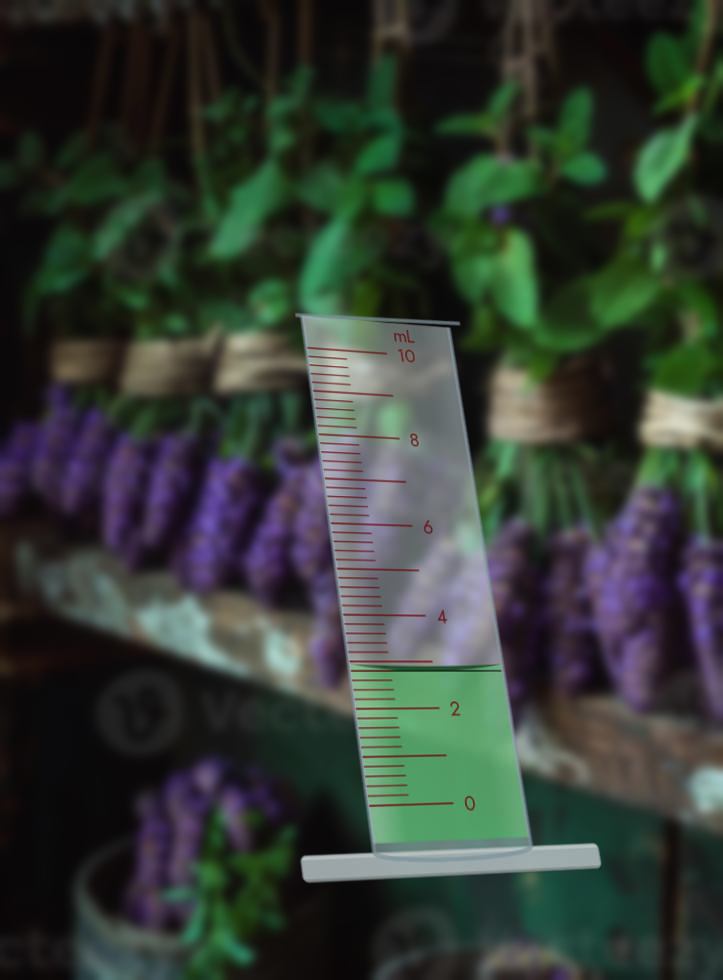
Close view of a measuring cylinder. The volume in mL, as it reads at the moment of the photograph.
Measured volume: 2.8 mL
